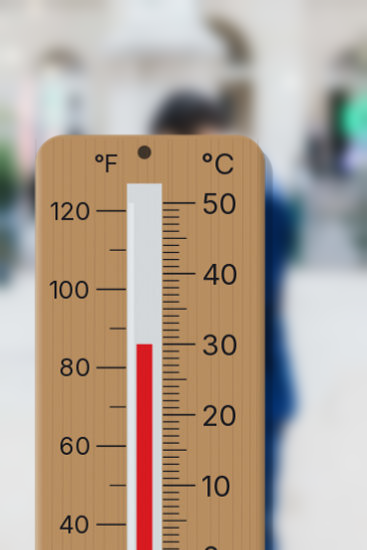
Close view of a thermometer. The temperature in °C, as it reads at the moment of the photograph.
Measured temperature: 30 °C
